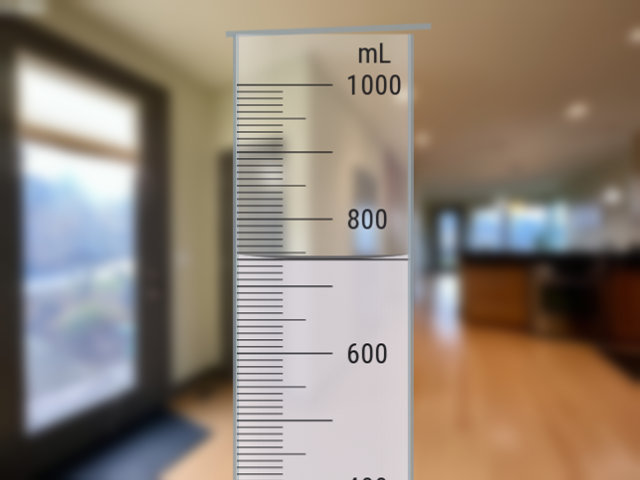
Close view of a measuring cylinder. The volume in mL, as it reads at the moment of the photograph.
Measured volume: 740 mL
